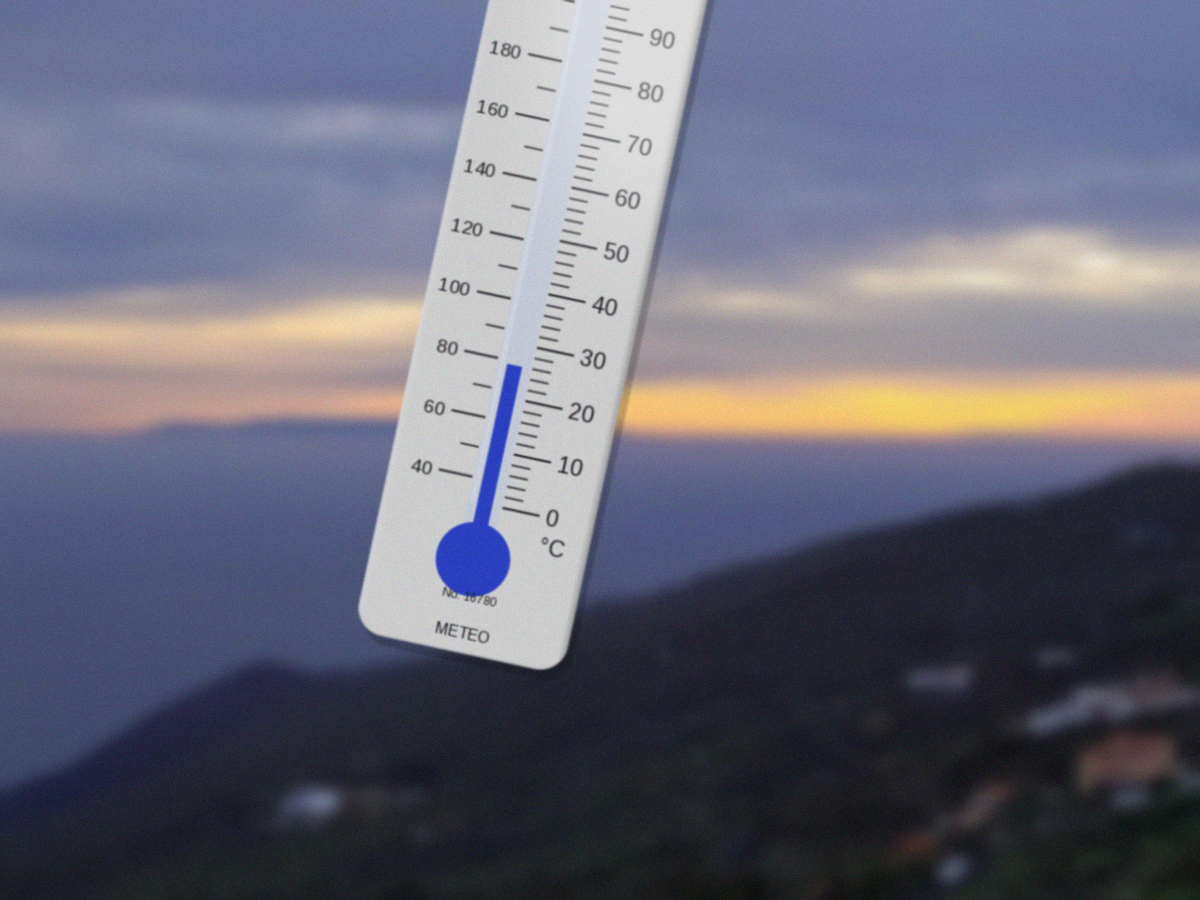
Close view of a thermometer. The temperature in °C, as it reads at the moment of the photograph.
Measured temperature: 26 °C
